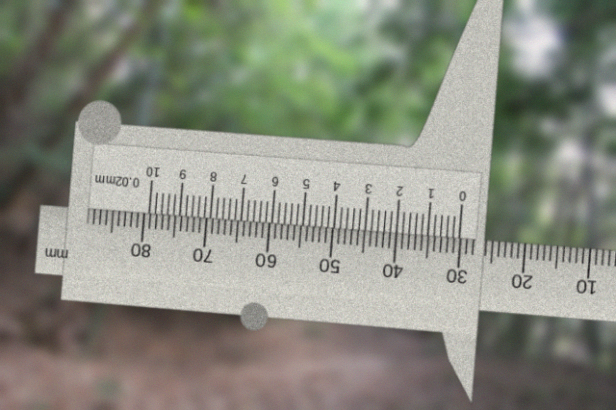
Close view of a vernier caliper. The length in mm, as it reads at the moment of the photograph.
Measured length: 30.2 mm
